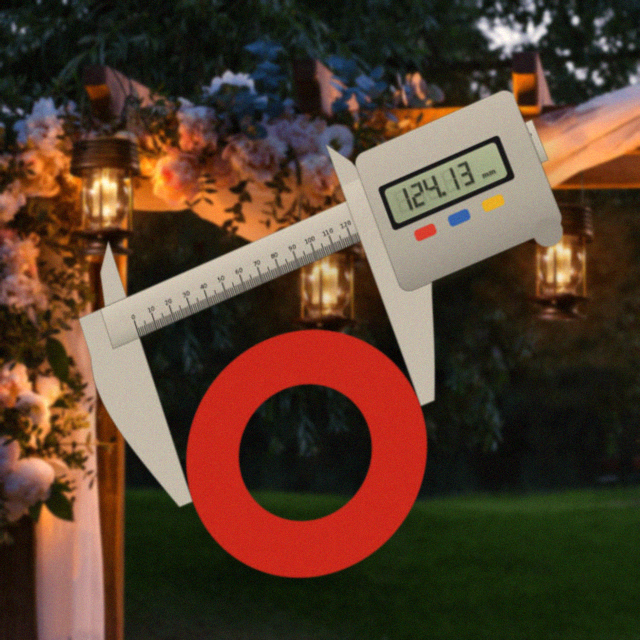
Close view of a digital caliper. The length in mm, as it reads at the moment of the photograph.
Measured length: 124.13 mm
